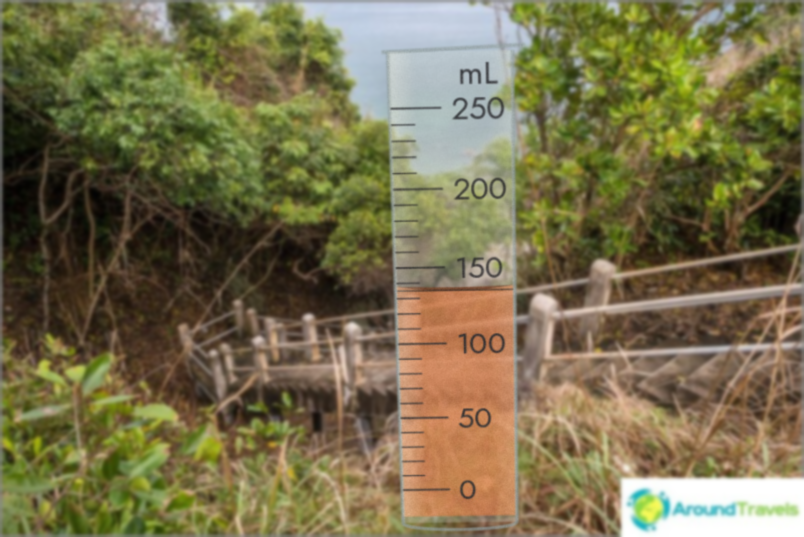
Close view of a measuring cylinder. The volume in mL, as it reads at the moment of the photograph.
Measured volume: 135 mL
